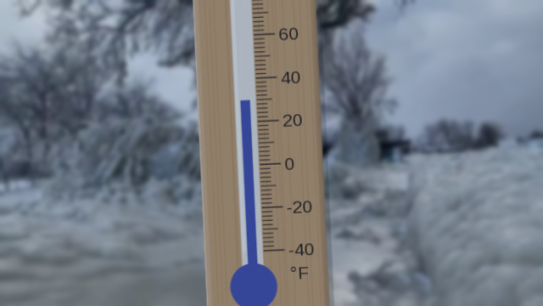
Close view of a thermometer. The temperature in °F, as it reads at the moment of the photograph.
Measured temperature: 30 °F
